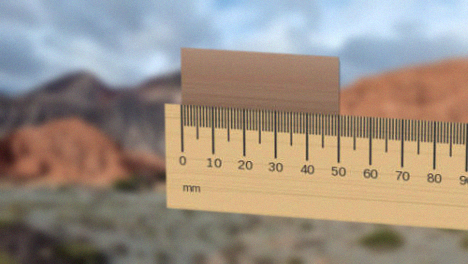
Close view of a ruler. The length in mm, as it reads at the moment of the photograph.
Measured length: 50 mm
